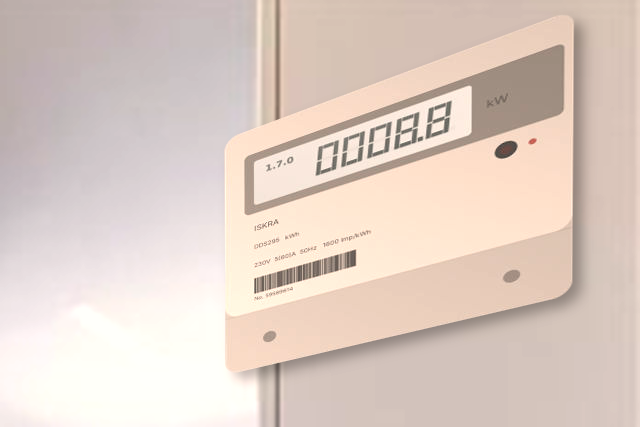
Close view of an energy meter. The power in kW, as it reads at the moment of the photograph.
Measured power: 8.8 kW
